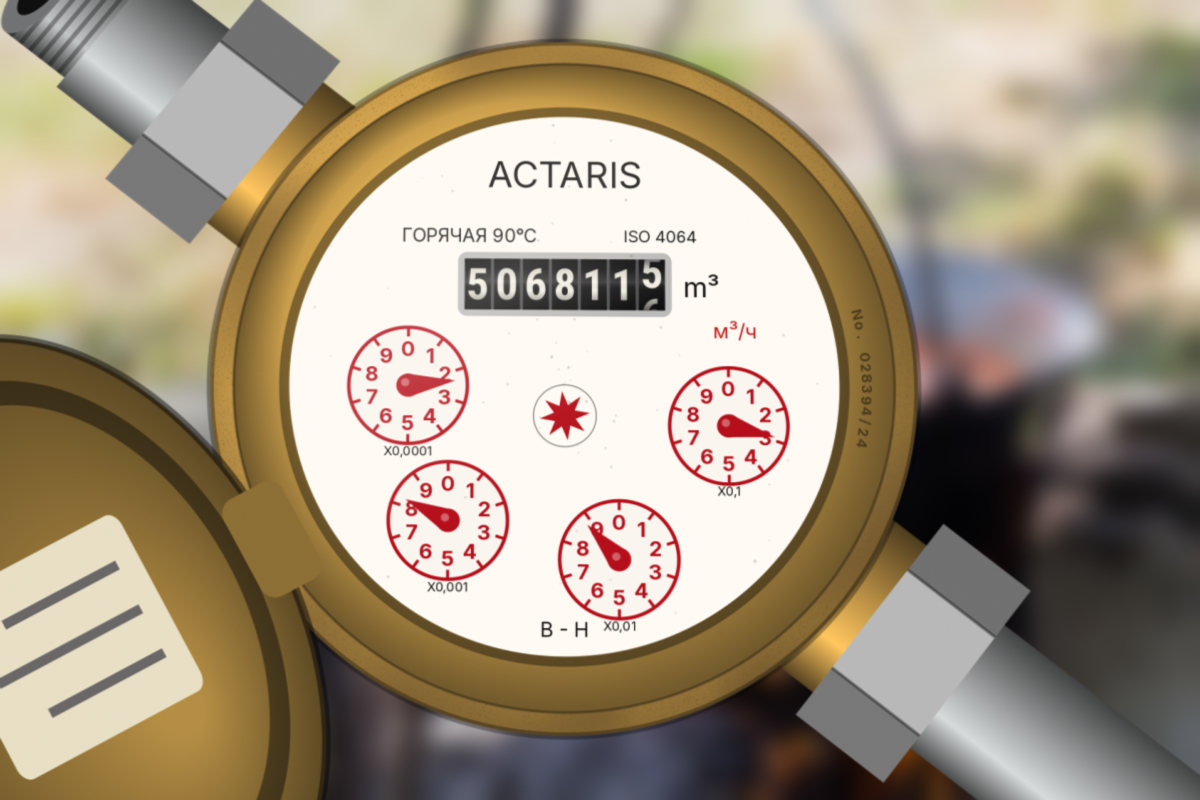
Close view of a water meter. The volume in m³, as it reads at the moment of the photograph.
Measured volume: 5068115.2882 m³
